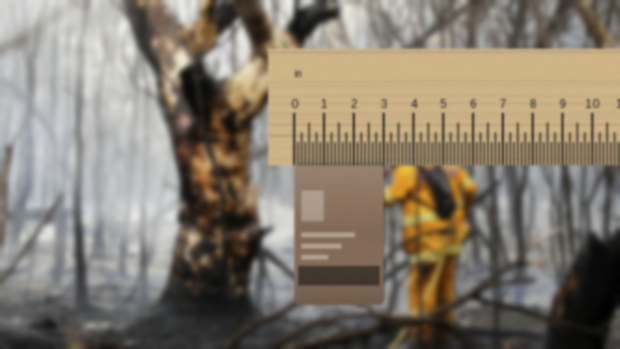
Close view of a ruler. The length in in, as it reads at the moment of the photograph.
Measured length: 3 in
